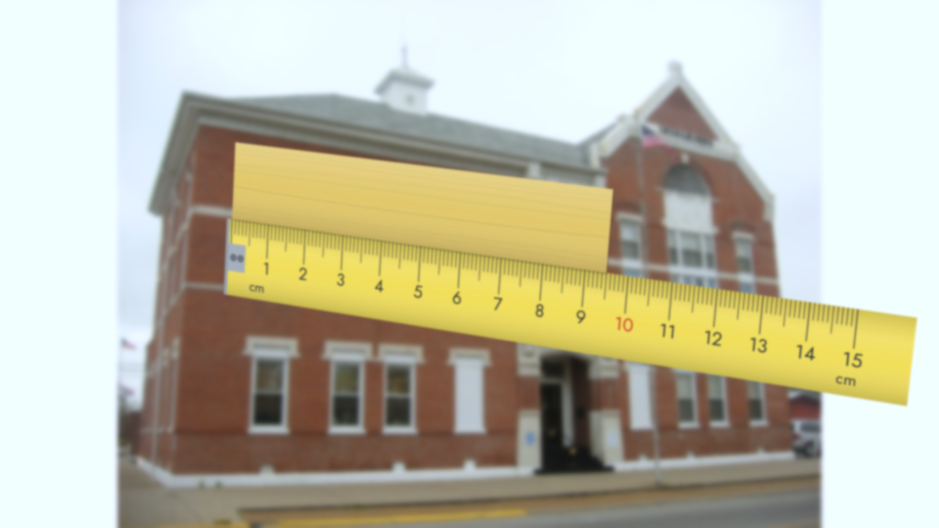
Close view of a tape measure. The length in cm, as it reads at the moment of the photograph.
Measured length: 9.5 cm
